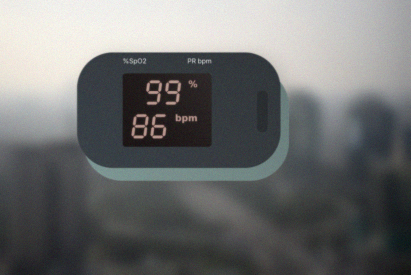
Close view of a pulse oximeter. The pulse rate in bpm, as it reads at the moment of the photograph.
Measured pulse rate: 86 bpm
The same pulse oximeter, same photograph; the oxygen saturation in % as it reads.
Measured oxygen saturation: 99 %
